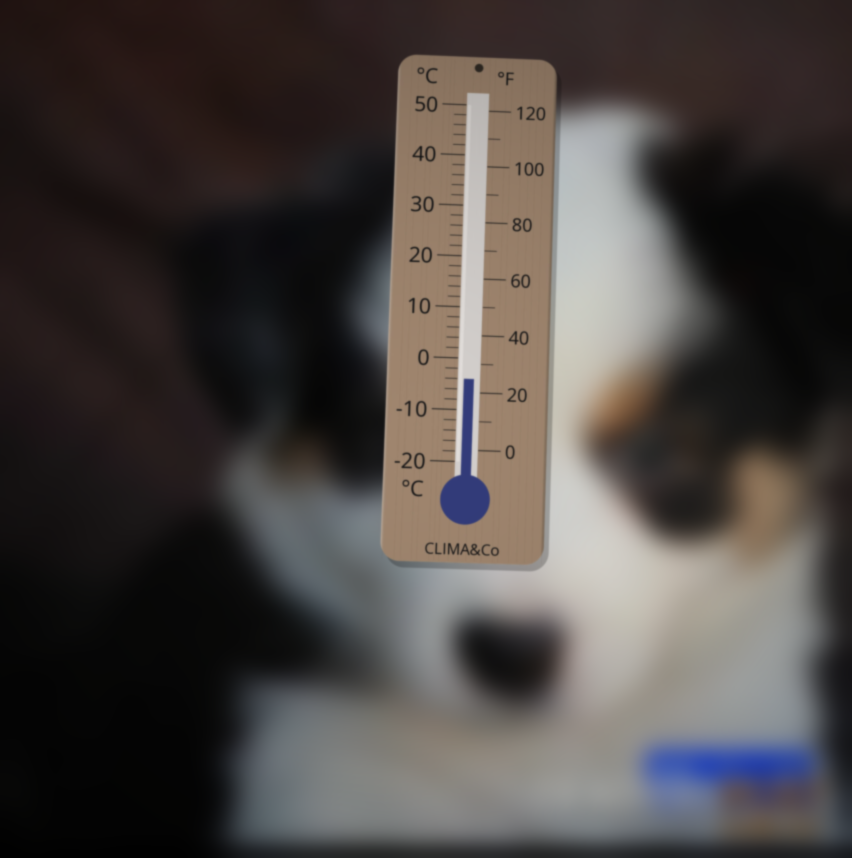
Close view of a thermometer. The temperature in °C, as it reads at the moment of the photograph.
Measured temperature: -4 °C
